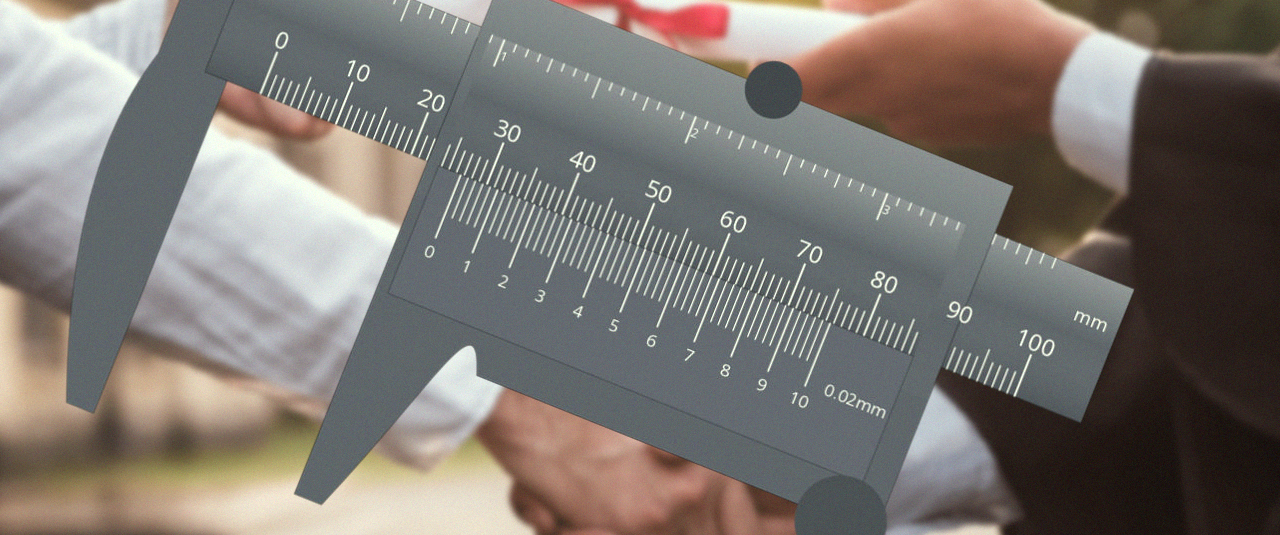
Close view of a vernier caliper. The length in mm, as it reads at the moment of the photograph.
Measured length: 26.6 mm
